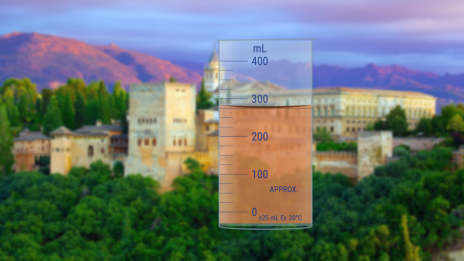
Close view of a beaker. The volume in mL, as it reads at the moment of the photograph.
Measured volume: 275 mL
